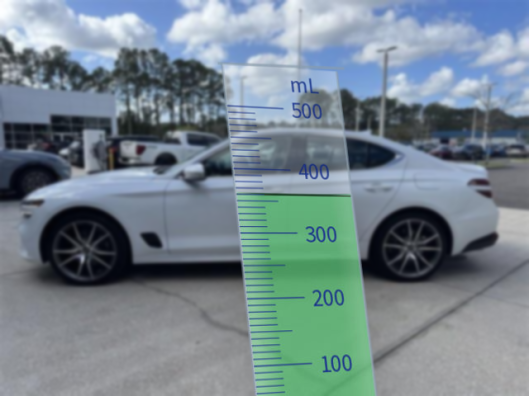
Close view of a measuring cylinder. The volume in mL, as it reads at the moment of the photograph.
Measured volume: 360 mL
